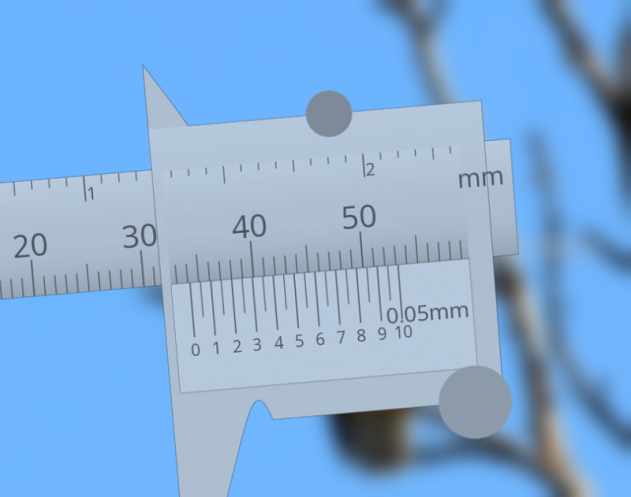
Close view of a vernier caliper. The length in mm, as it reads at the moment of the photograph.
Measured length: 34.2 mm
